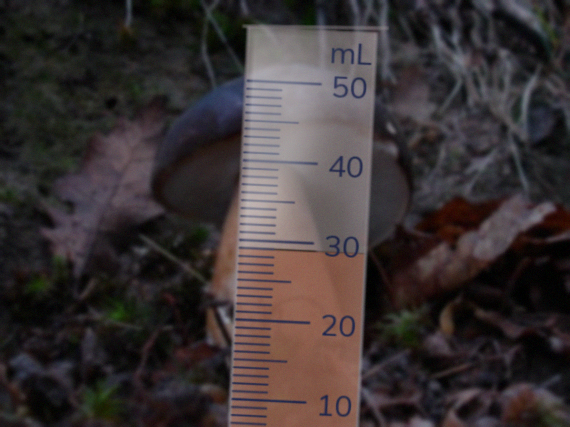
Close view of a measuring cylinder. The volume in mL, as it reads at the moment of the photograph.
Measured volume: 29 mL
